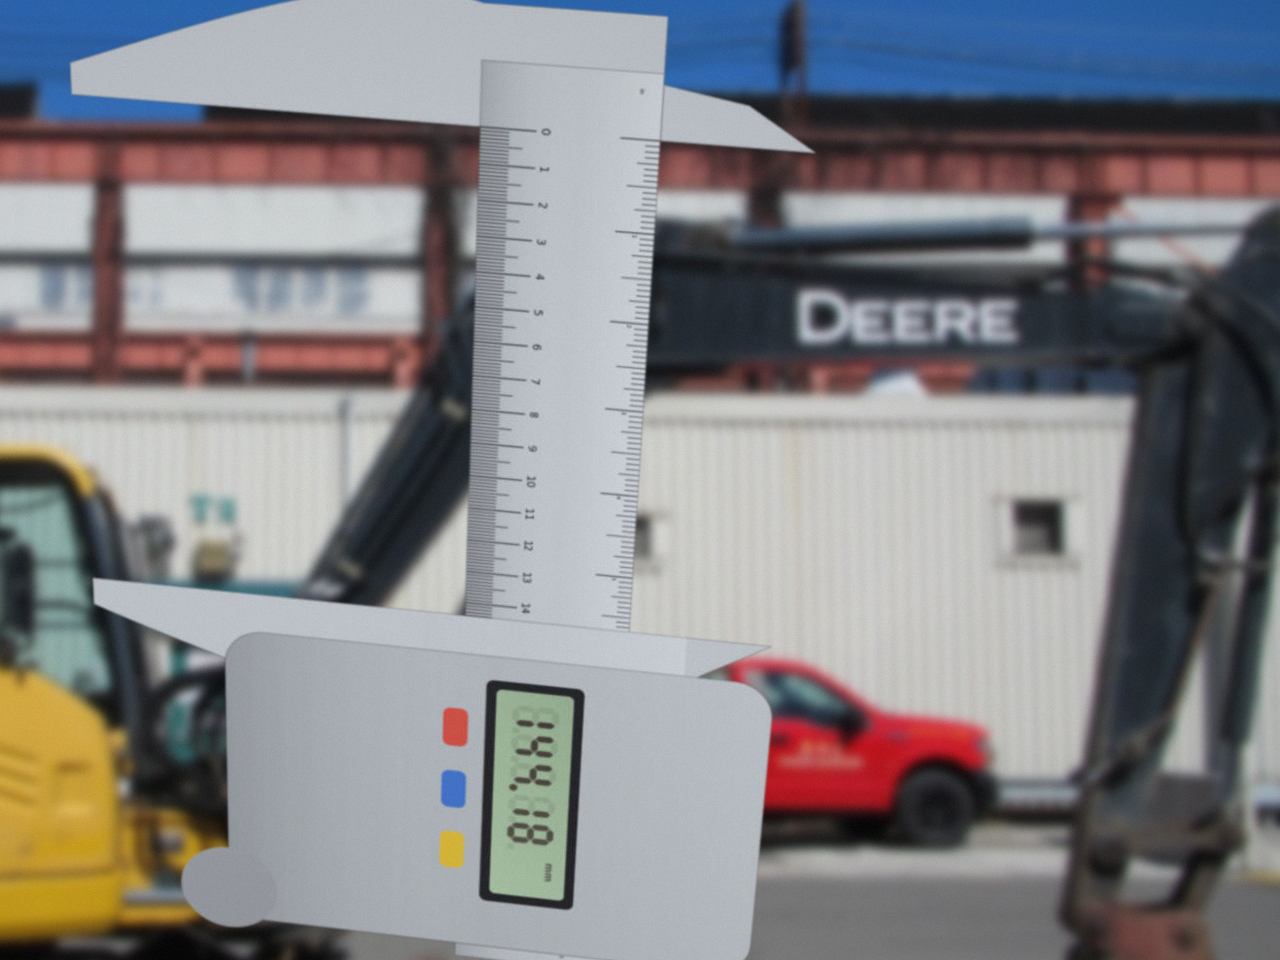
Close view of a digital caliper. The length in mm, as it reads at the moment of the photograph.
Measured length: 144.18 mm
